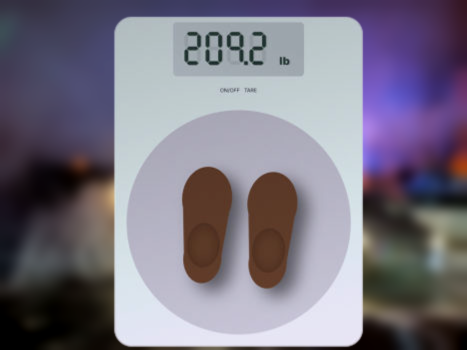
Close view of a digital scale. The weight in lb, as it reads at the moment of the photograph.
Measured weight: 209.2 lb
